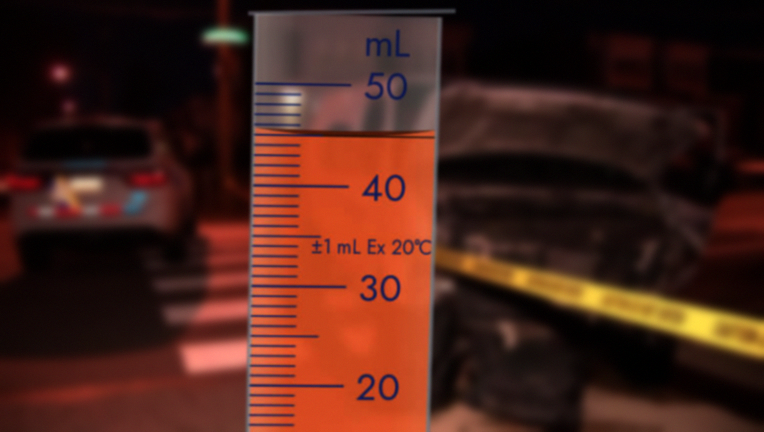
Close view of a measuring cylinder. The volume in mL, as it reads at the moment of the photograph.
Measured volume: 45 mL
